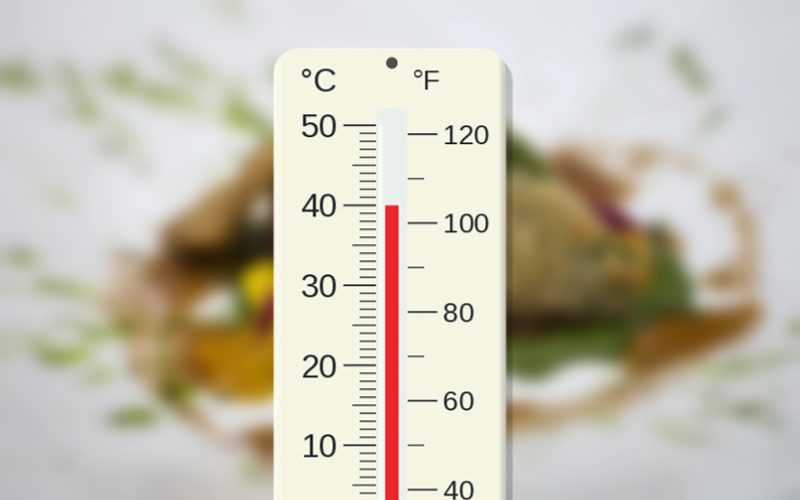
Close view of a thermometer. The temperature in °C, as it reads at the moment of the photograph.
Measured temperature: 40 °C
